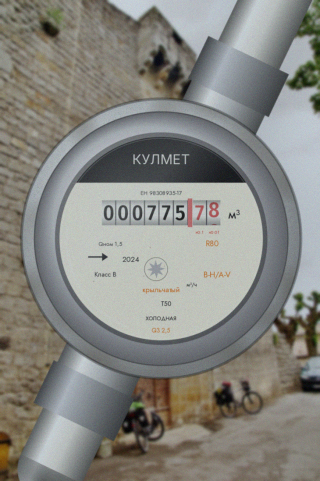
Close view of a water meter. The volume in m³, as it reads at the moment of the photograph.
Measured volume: 775.78 m³
